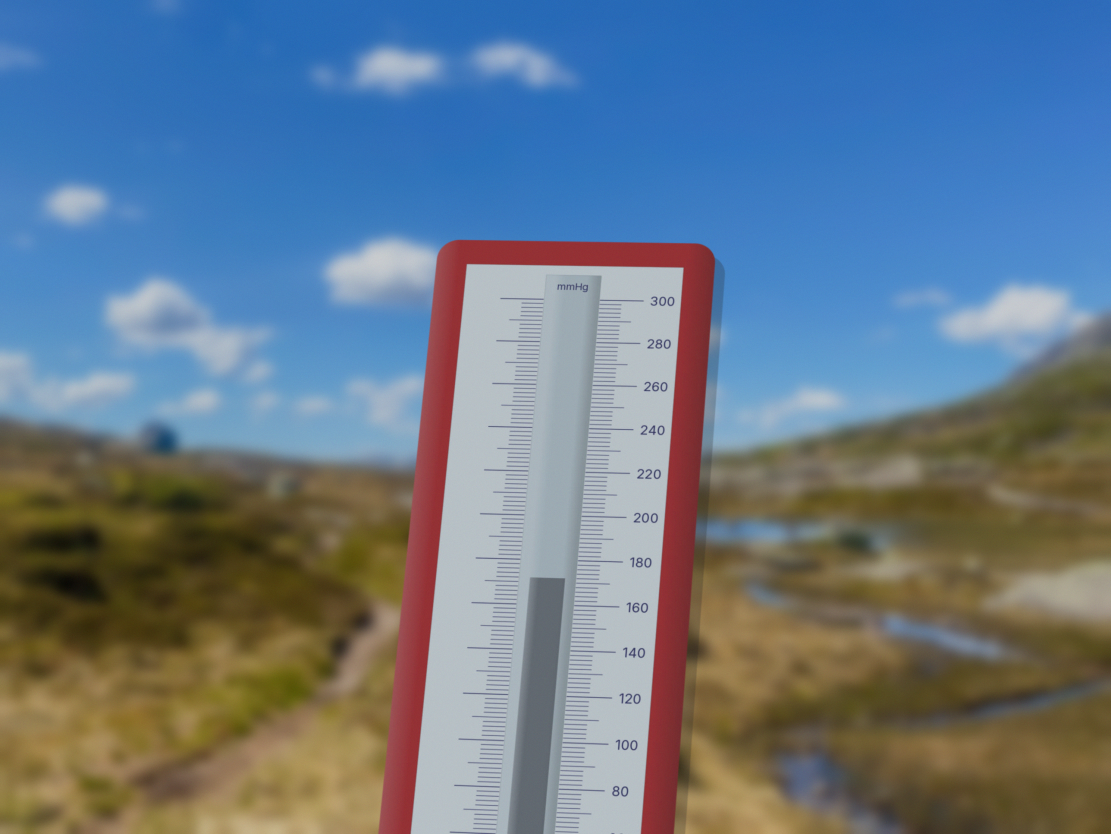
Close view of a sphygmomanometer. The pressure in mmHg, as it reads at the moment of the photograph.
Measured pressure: 172 mmHg
